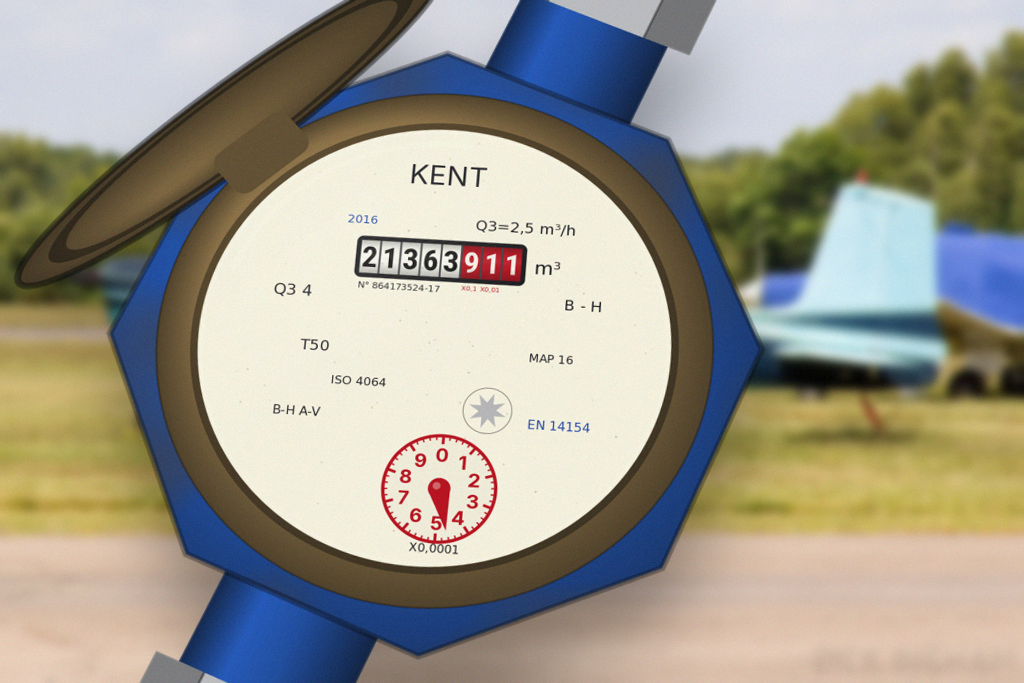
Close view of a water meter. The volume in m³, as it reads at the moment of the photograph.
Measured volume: 21363.9114 m³
